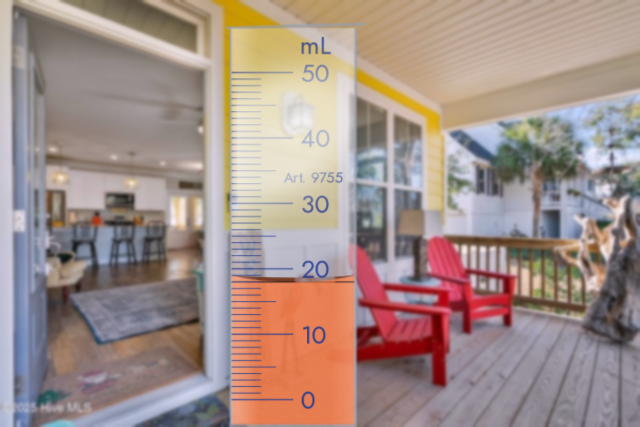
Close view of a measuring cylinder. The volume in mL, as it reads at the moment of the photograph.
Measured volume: 18 mL
